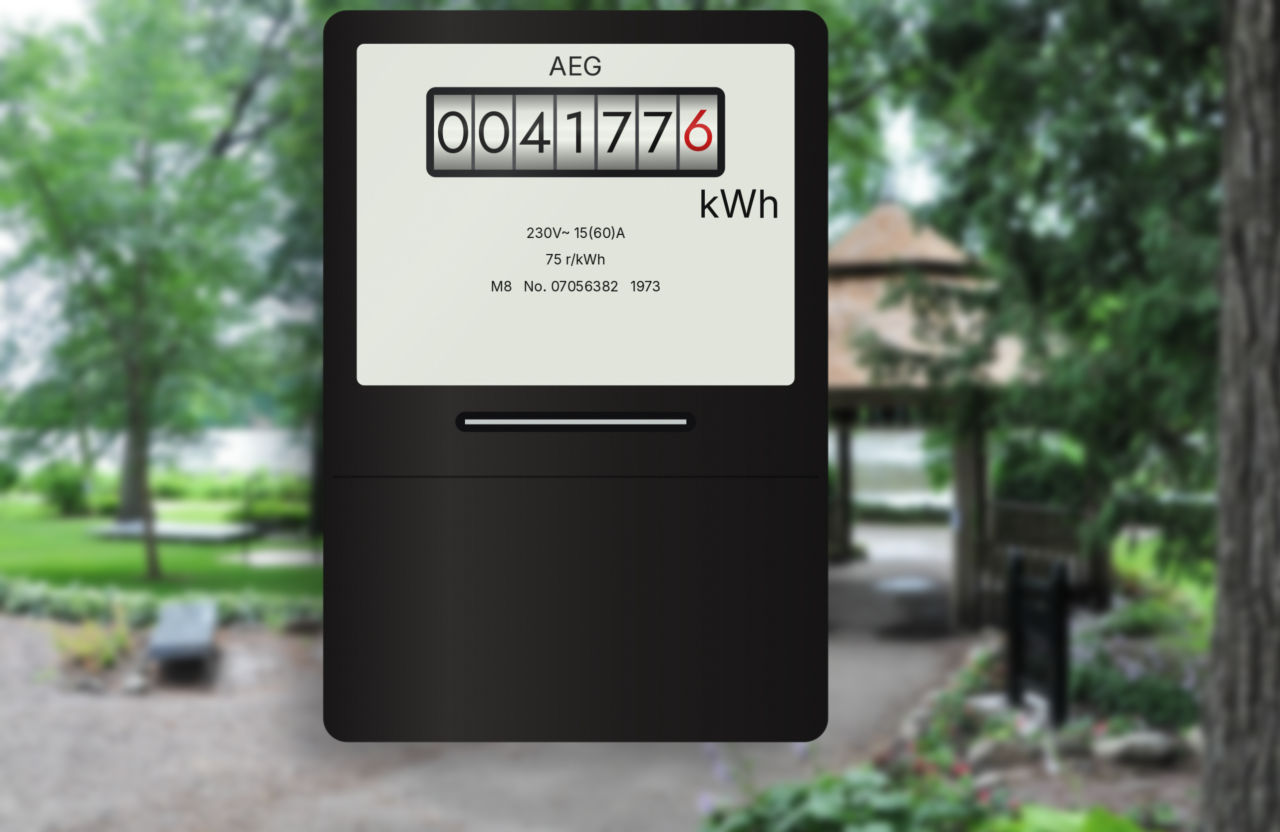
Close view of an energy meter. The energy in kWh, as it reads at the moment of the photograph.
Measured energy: 4177.6 kWh
